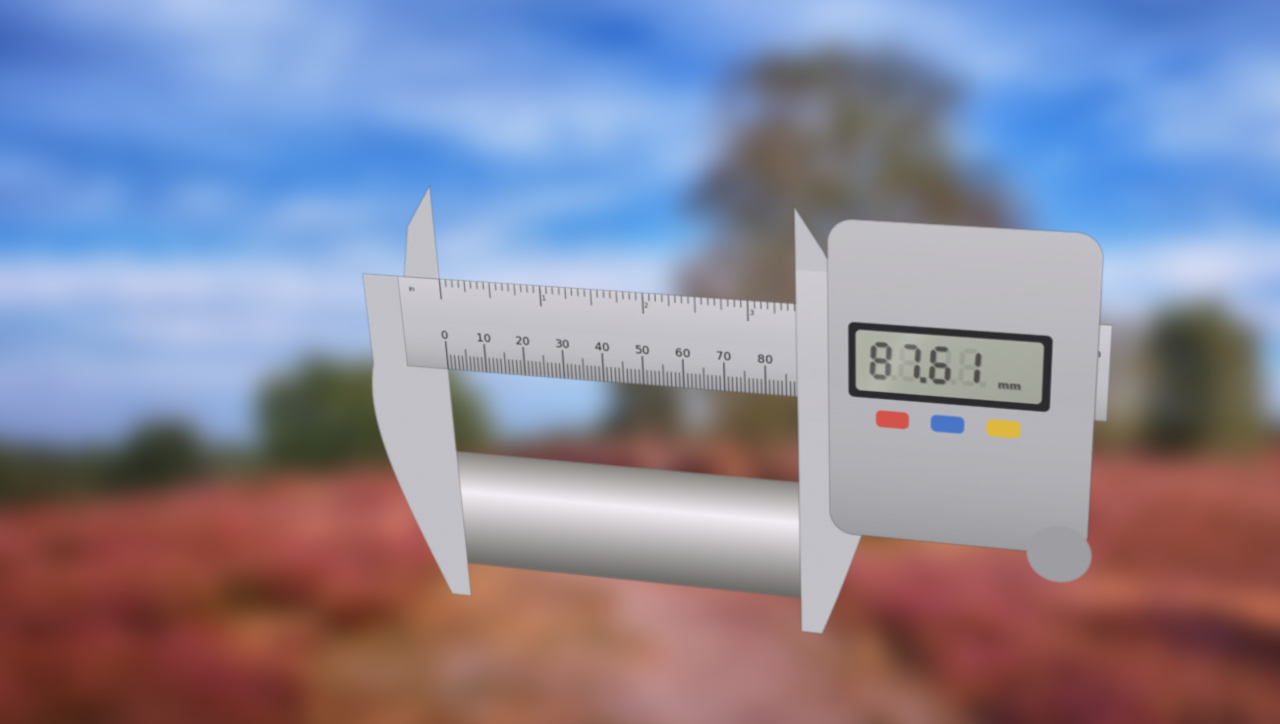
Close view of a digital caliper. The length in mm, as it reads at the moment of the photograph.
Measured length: 87.61 mm
